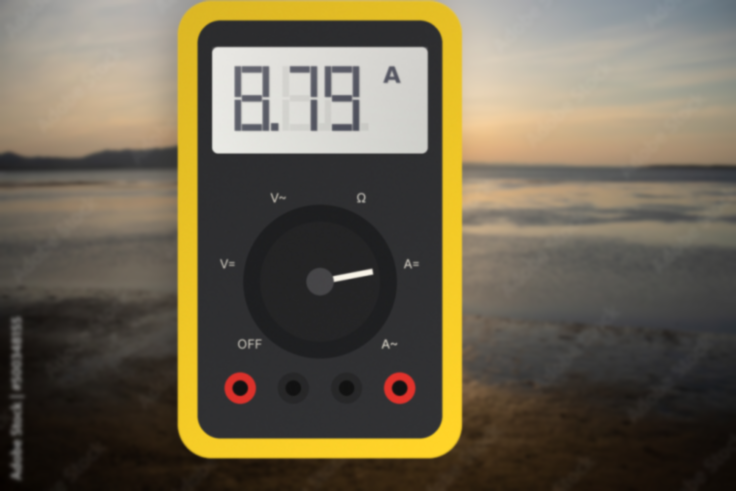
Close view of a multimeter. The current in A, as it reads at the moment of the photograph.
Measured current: 8.79 A
